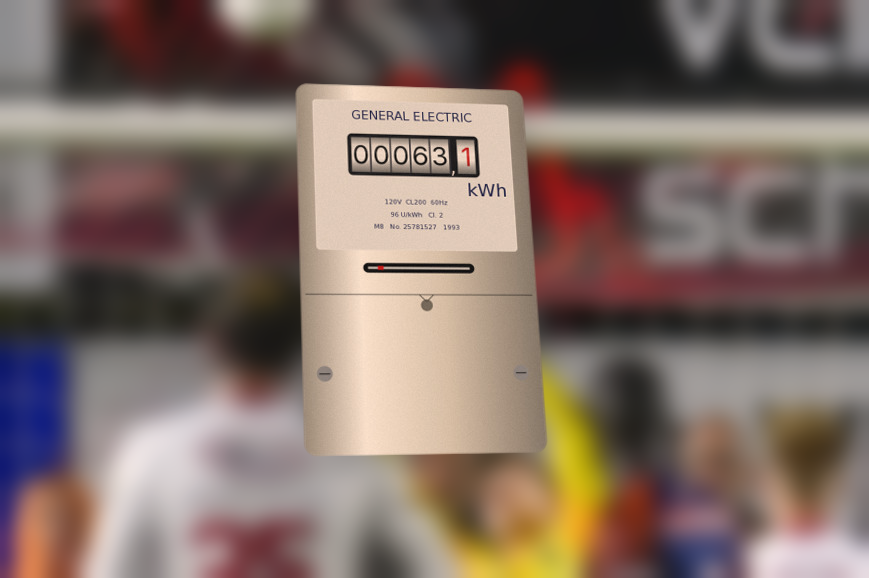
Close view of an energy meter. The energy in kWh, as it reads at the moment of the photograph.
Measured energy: 63.1 kWh
